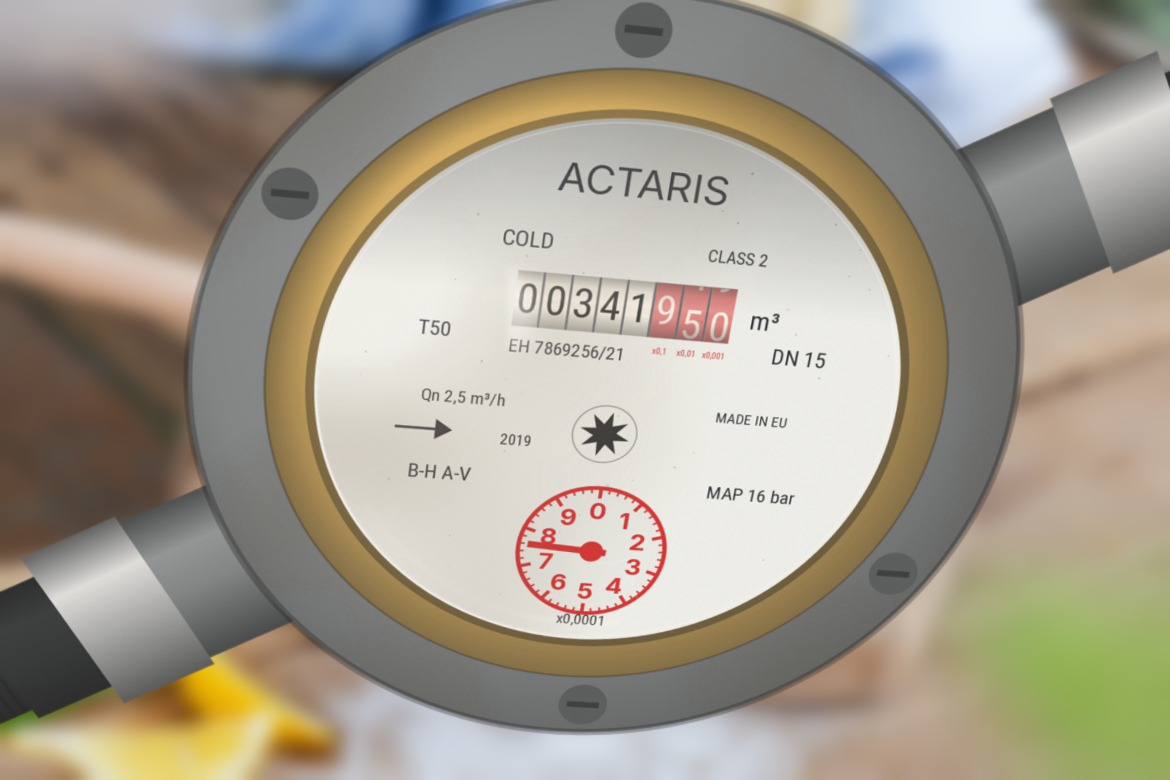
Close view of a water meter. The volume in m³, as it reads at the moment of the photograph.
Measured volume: 341.9497 m³
